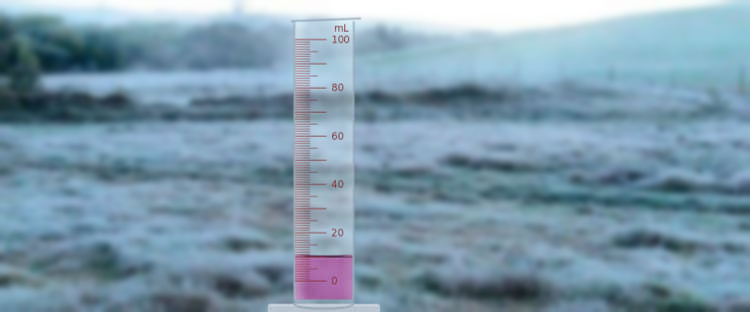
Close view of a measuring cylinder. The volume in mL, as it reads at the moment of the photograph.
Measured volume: 10 mL
